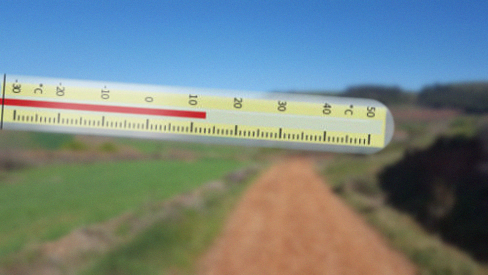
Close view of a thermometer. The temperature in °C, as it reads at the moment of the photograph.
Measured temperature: 13 °C
